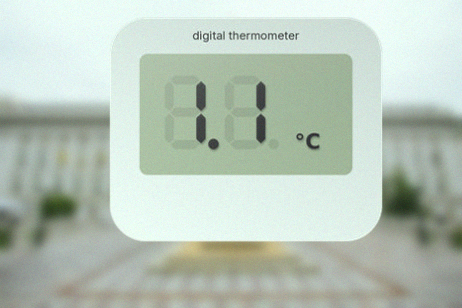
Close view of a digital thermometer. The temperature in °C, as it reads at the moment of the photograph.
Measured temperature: 1.1 °C
